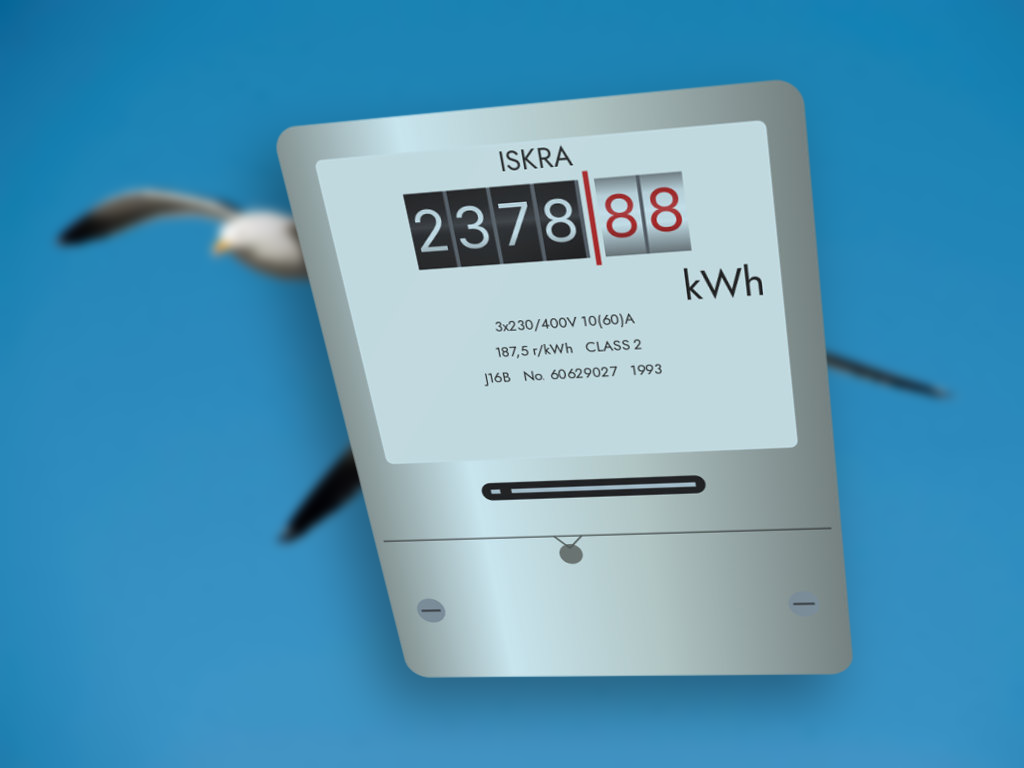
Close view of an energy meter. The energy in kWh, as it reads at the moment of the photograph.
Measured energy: 2378.88 kWh
